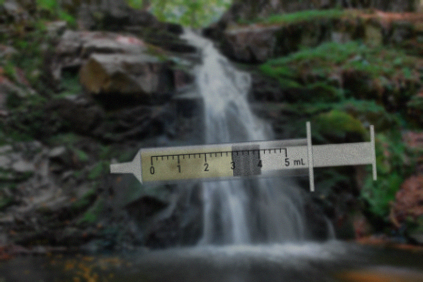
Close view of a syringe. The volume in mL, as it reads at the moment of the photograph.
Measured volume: 3 mL
